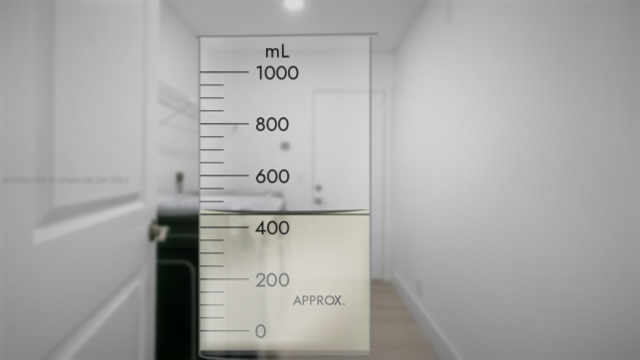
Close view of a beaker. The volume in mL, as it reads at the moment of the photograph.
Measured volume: 450 mL
